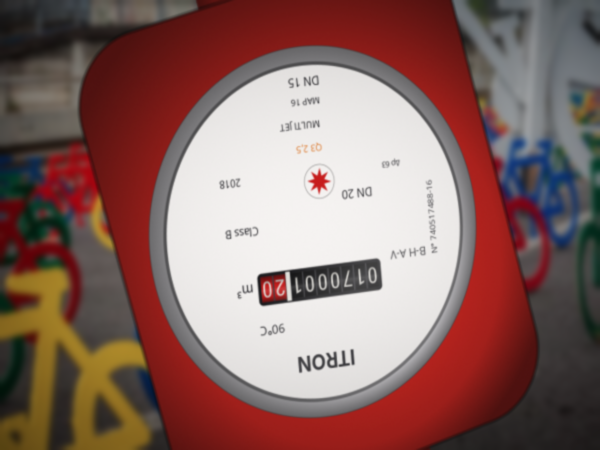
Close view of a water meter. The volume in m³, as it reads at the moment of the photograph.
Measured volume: 170001.20 m³
